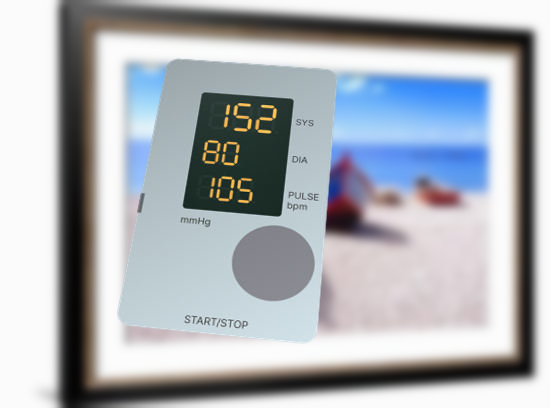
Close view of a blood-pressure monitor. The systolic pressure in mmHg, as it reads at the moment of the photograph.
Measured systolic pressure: 152 mmHg
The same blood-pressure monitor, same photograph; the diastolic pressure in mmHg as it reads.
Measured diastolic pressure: 80 mmHg
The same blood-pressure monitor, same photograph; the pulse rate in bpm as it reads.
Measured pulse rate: 105 bpm
